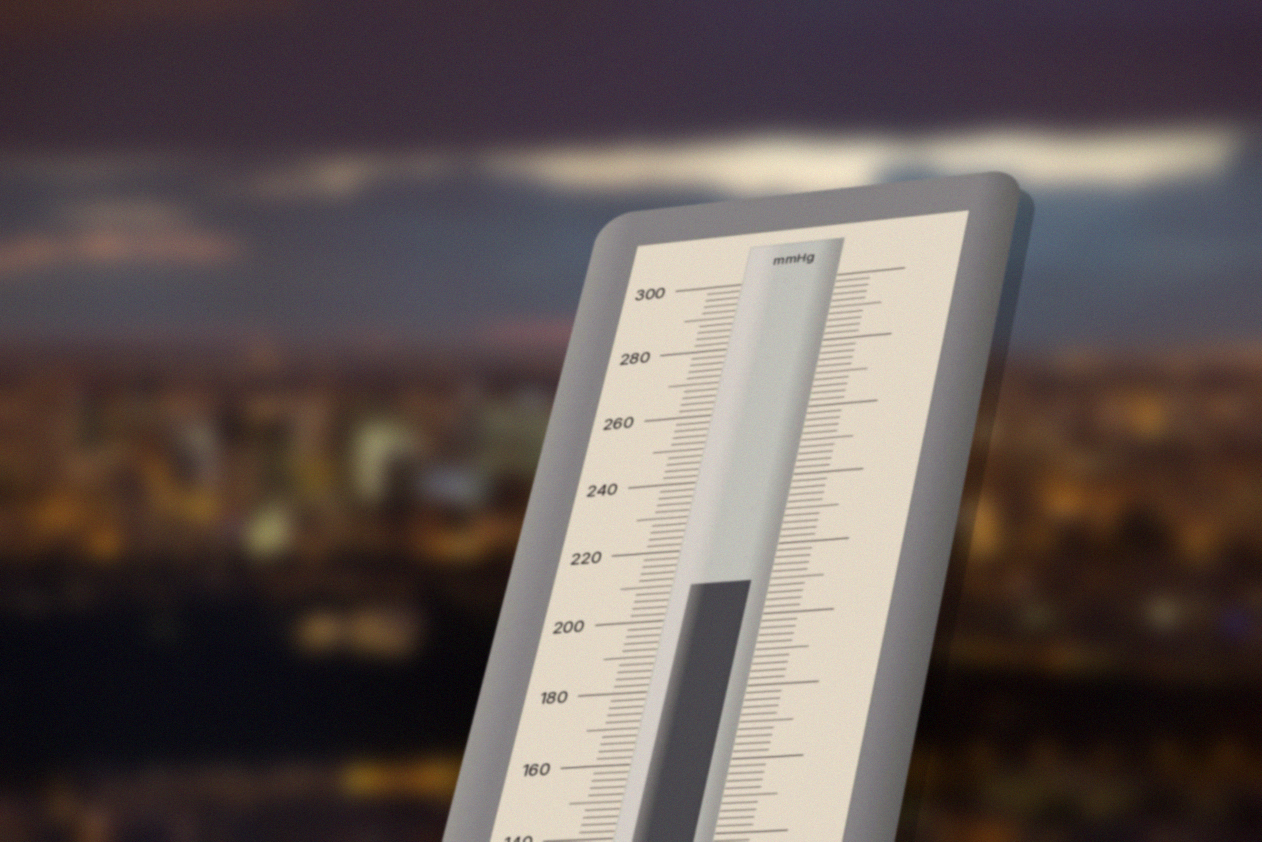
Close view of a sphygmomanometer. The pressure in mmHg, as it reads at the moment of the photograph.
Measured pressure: 210 mmHg
